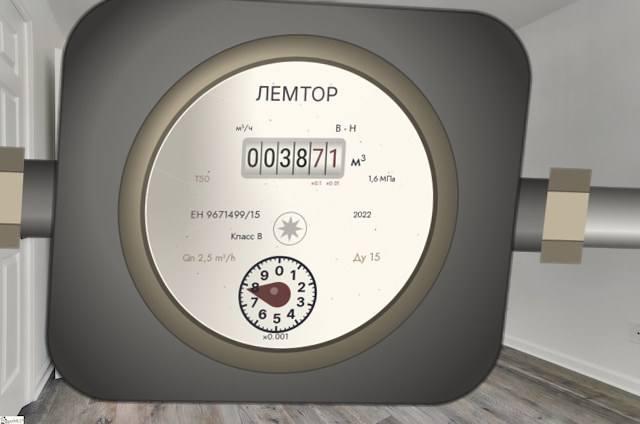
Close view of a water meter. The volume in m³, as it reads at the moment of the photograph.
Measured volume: 38.717 m³
